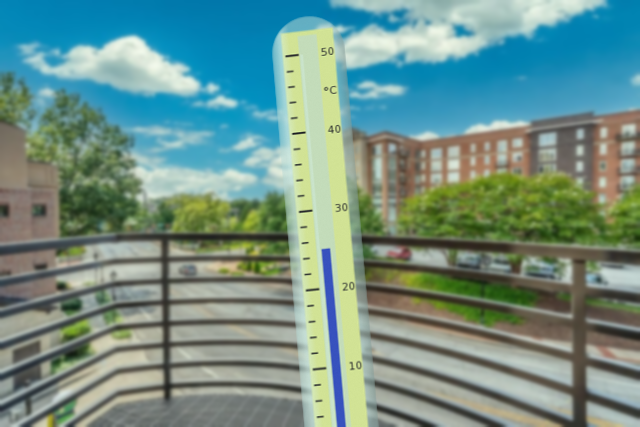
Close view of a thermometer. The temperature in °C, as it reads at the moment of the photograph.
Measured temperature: 25 °C
